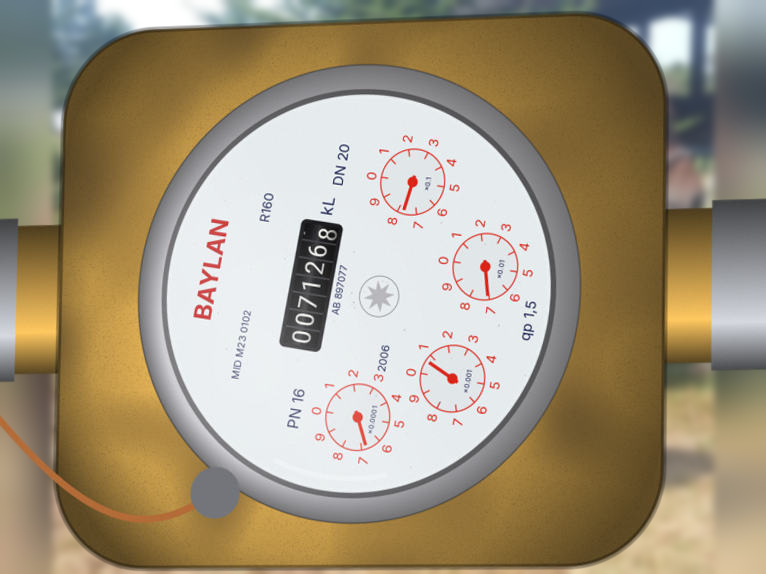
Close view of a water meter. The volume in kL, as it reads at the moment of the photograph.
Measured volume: 71267.7706 kL
